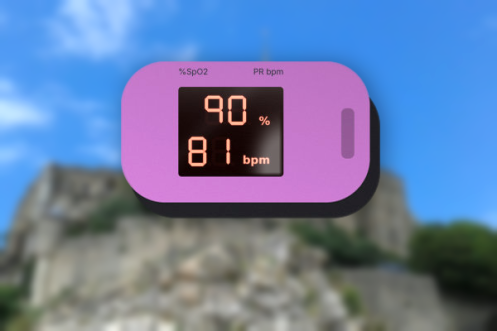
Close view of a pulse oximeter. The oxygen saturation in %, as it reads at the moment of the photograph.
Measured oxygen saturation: 90 %
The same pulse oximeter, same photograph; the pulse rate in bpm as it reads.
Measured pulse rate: 81 bpm
